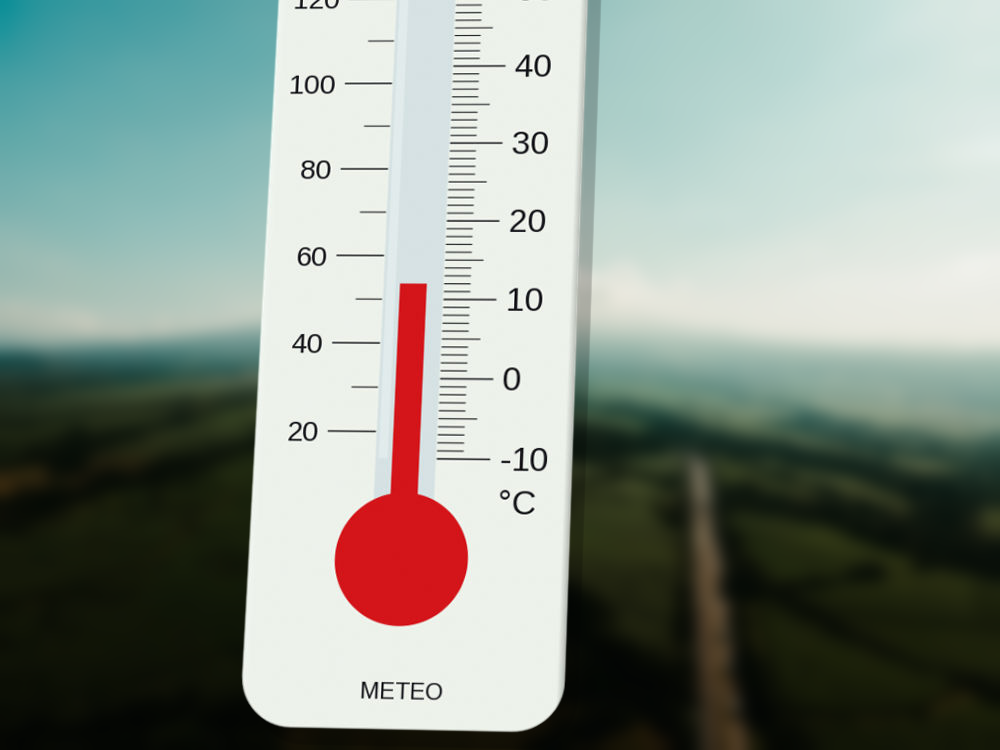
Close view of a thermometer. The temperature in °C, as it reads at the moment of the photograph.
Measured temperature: 12 °C
